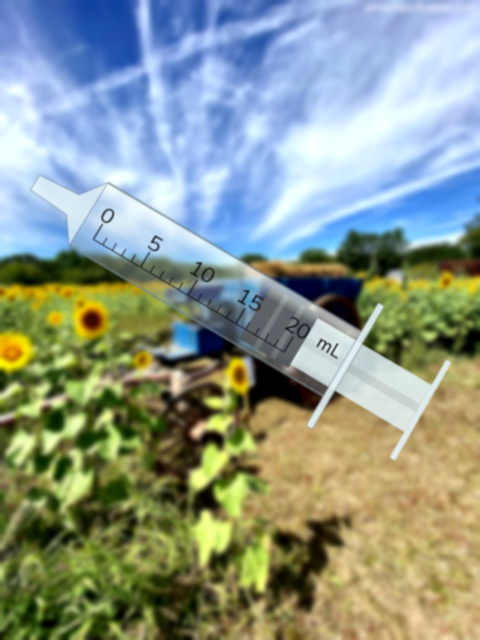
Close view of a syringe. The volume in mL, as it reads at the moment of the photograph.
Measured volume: 16 mL
